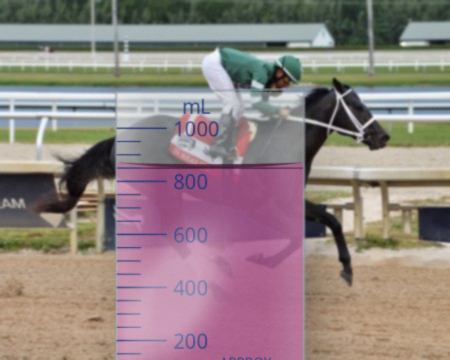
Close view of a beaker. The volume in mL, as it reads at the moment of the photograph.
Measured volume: 850 mL
